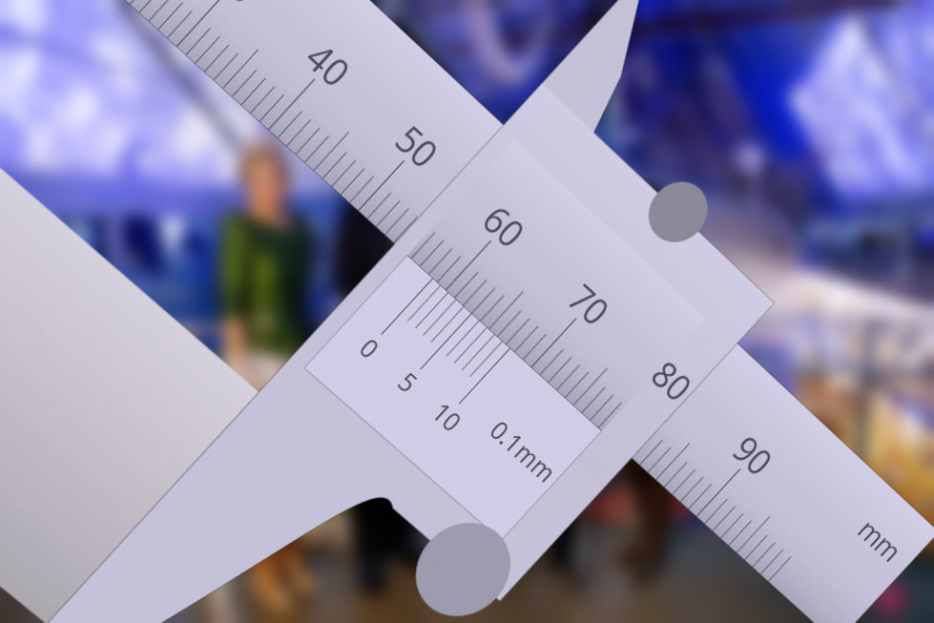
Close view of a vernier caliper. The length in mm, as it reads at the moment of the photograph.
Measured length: 58.5 mm
